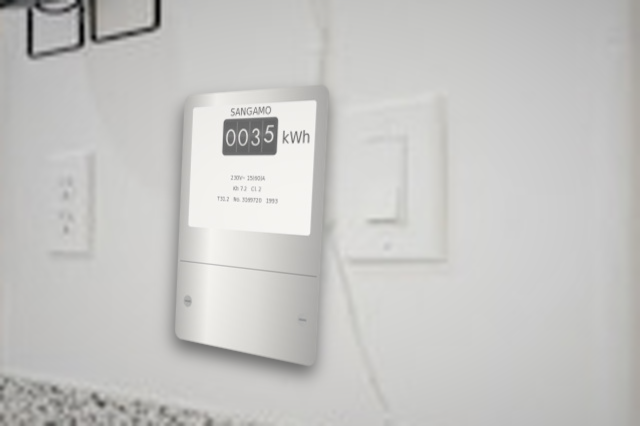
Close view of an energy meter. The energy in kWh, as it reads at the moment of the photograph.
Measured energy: 35 kWh
